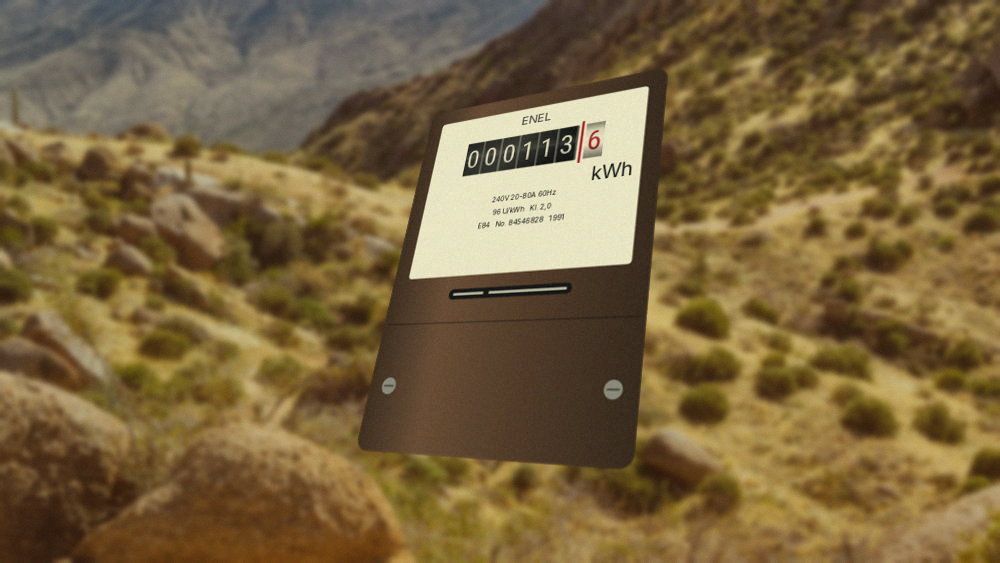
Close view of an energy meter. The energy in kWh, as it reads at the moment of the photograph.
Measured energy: 113.6 kWh
